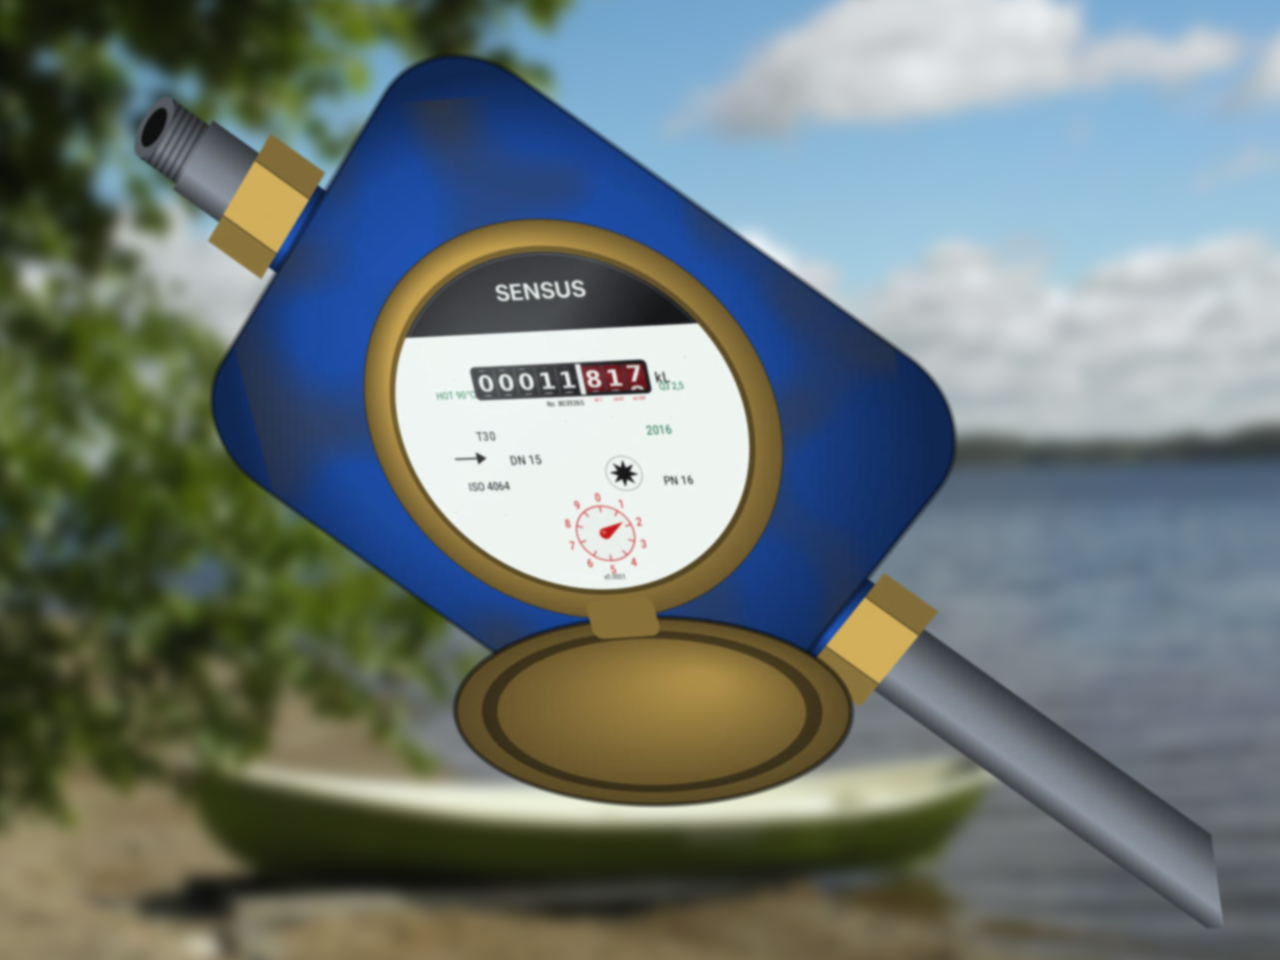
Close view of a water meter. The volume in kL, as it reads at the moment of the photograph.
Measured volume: 11.8171 kL
